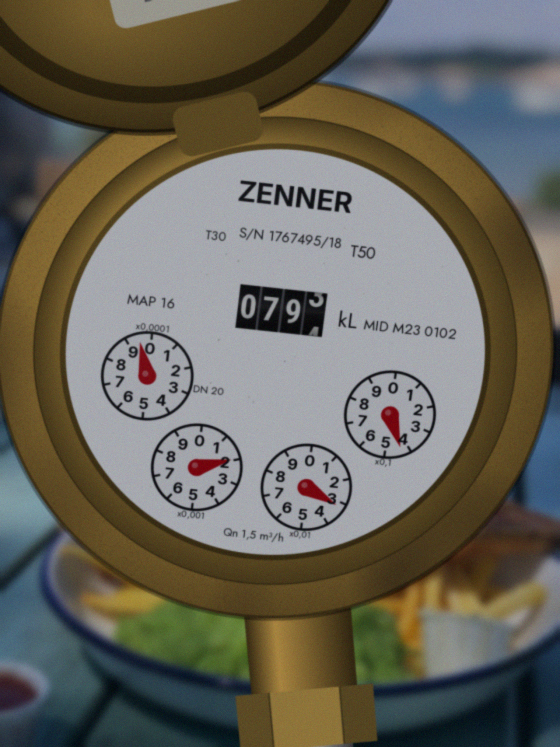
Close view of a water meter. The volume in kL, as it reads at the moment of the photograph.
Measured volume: 793.4319 kL
